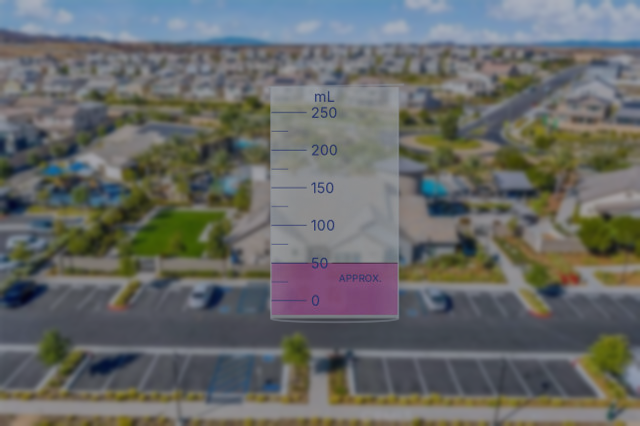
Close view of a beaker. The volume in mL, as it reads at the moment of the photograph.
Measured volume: 50 mL
